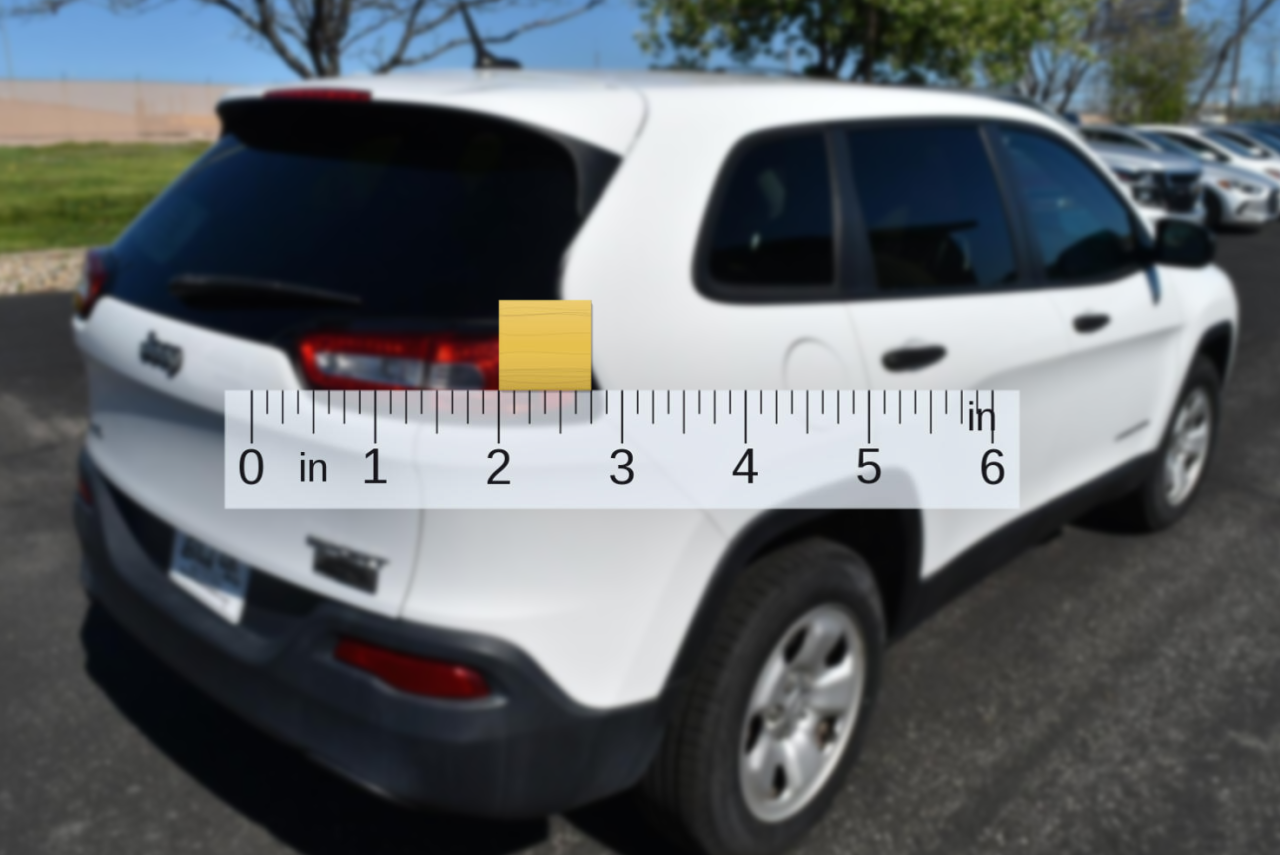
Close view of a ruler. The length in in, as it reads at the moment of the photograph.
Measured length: 0.75 in
